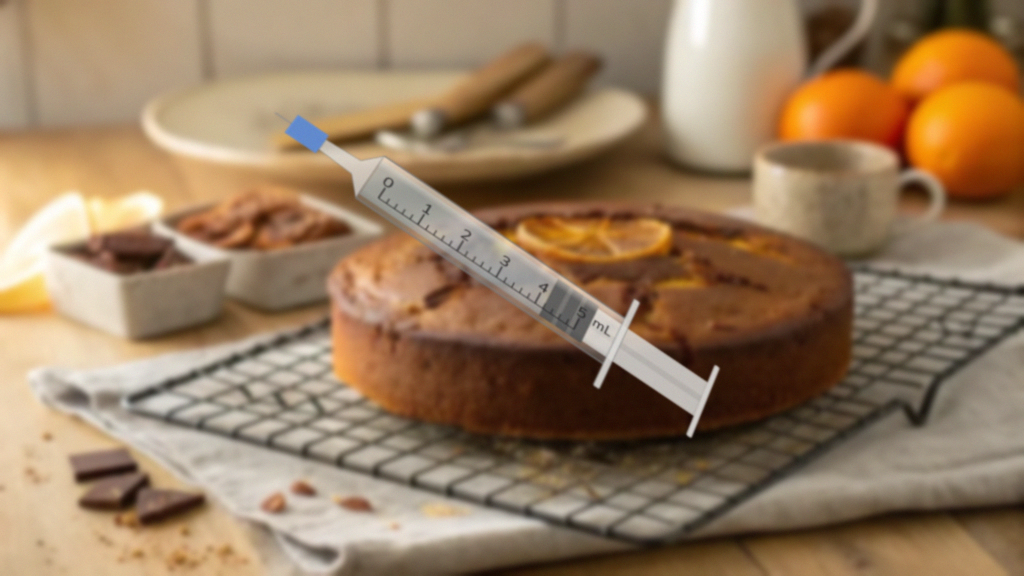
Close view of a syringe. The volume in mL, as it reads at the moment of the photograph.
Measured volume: 4.2 mL
